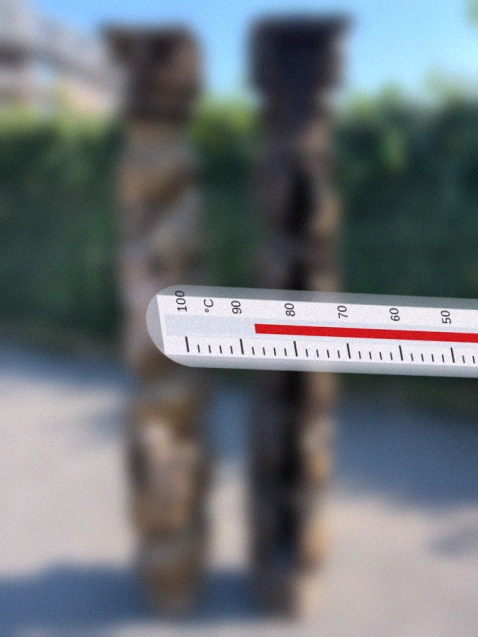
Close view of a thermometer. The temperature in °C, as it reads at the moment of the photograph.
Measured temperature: 87 °C
